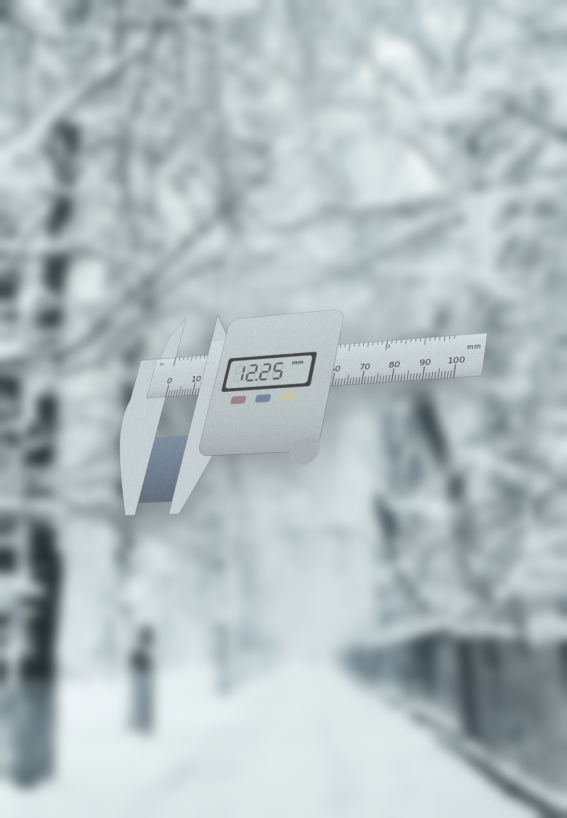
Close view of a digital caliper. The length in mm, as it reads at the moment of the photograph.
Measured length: 12.25 mm
